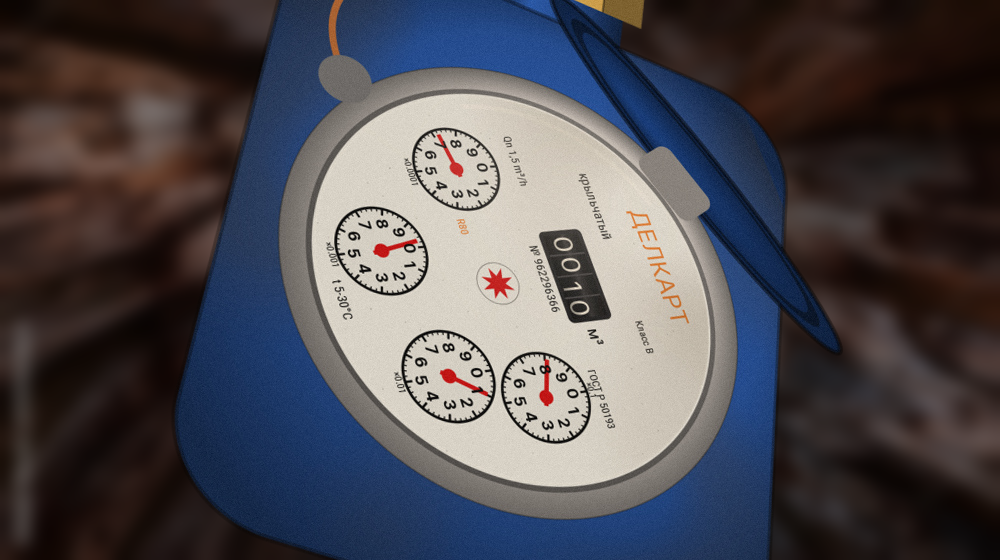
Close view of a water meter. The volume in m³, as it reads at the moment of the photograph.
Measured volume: 9.8097 m³
